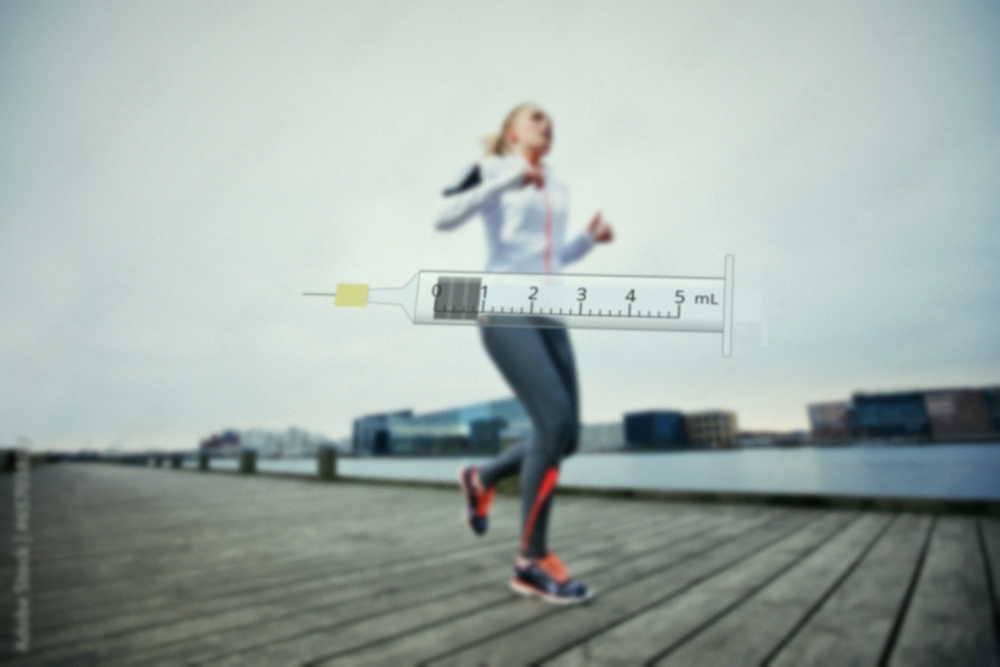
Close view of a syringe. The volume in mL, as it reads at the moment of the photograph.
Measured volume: 0 mL
